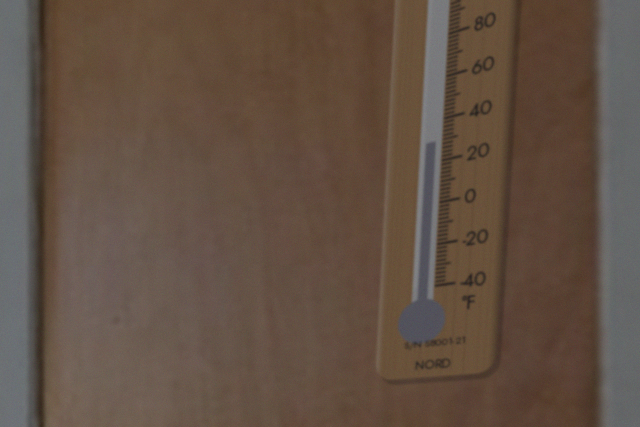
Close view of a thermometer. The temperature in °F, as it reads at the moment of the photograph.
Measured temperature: 30 °F
